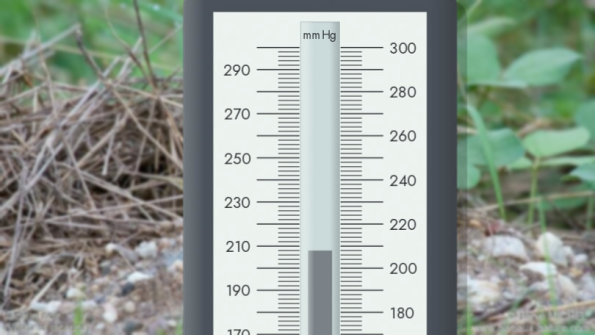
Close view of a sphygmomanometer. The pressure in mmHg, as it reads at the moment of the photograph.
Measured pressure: 208 mmHg
